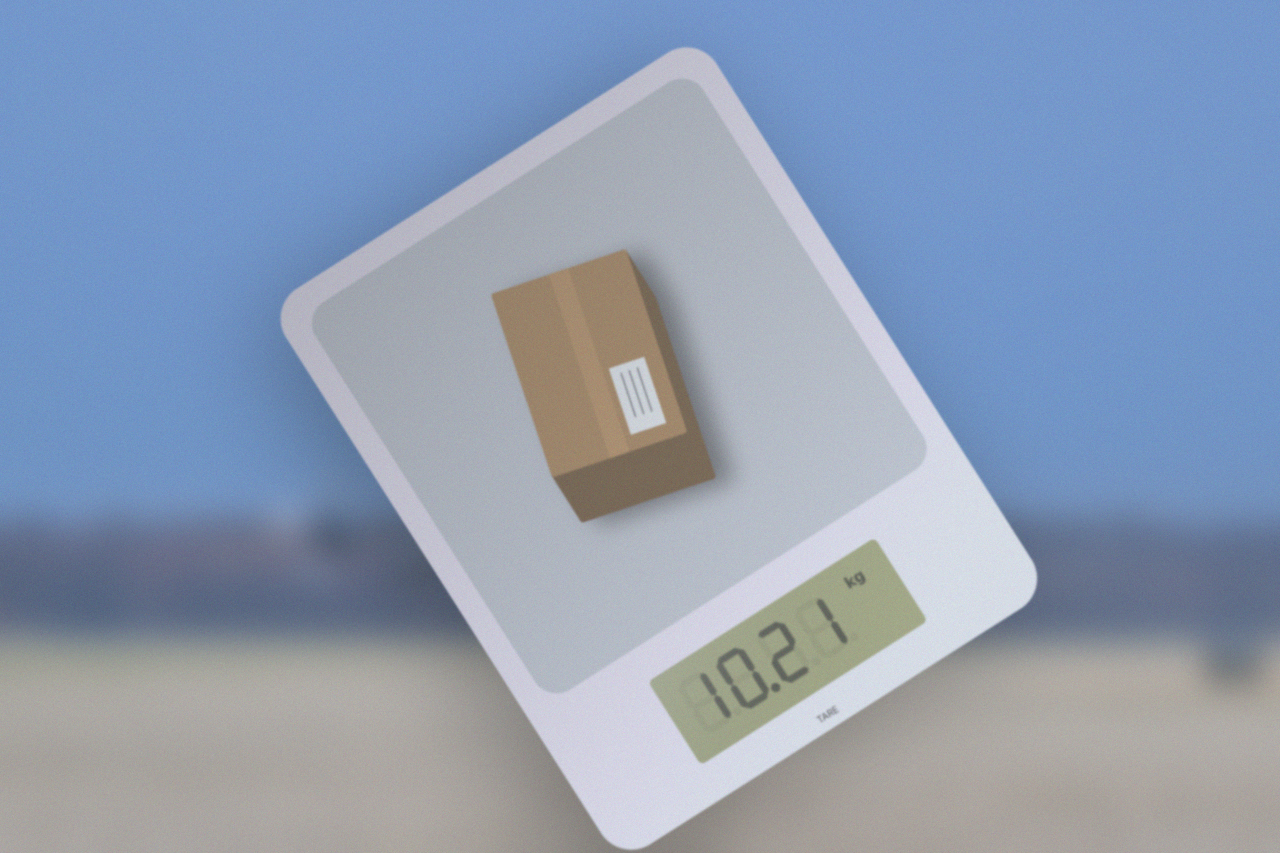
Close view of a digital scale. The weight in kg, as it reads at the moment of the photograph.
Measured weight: 10.21 kg
